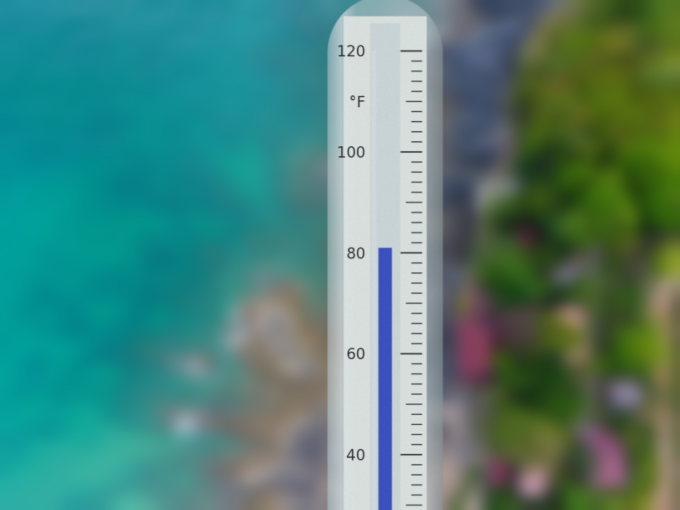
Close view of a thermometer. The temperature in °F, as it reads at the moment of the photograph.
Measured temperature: 81 °F
